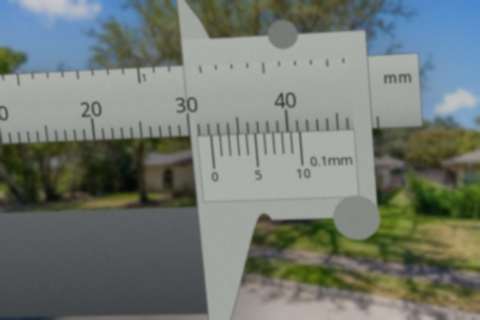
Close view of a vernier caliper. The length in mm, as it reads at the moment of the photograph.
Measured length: 32.2 mm
